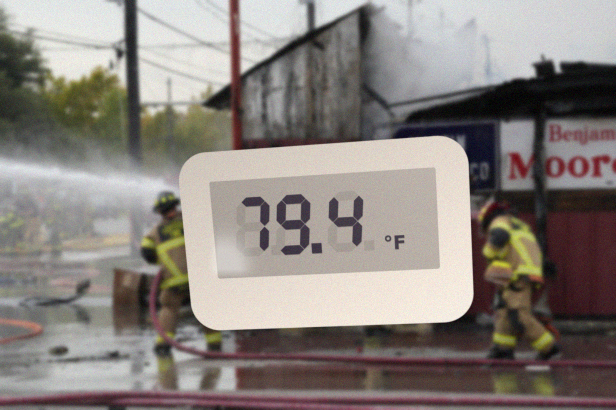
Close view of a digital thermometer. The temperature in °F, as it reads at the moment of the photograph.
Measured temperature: 79.4 °F
